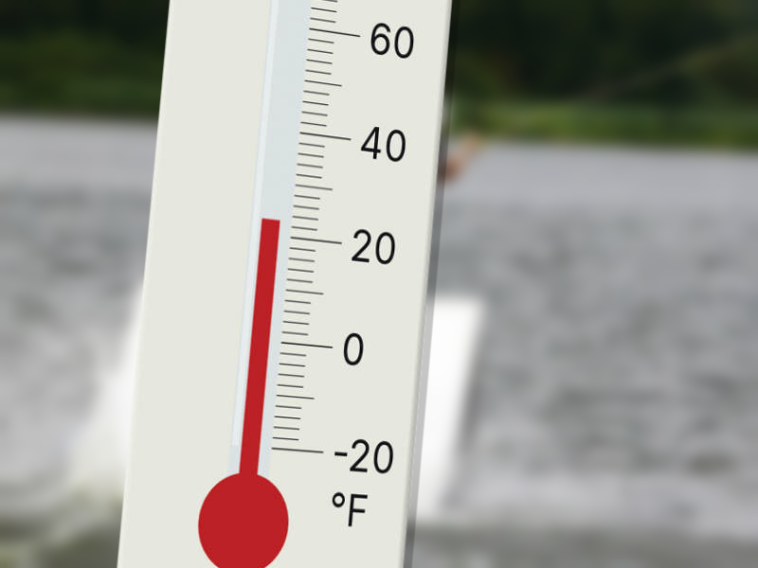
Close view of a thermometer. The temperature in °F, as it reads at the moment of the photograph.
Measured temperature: 23 °F
